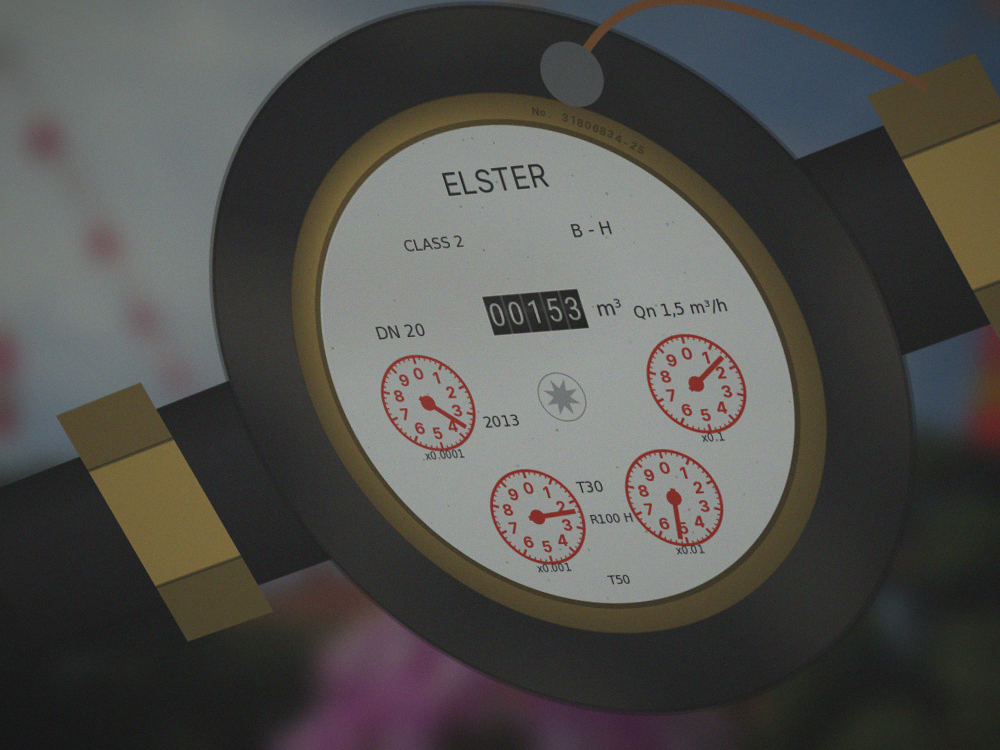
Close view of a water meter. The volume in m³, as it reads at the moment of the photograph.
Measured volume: 153.1523 m³
